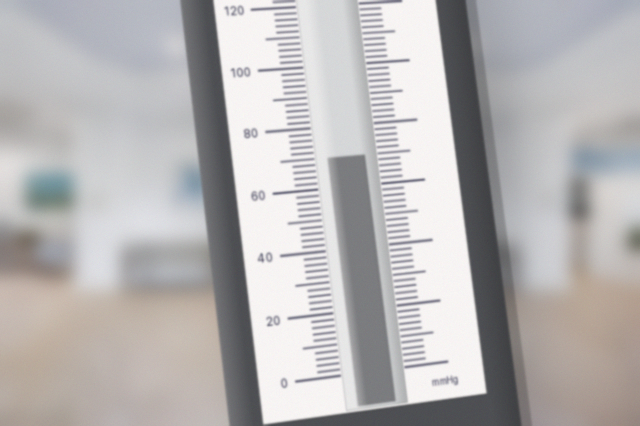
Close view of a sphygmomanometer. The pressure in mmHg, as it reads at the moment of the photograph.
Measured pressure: 70 mmHg
